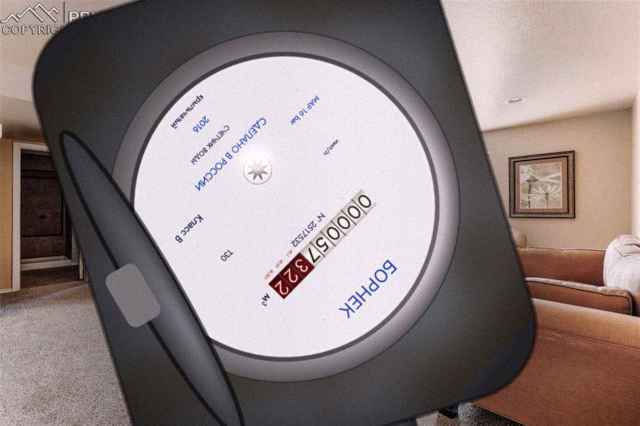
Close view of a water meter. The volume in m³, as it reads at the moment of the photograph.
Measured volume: 57.322 m³
